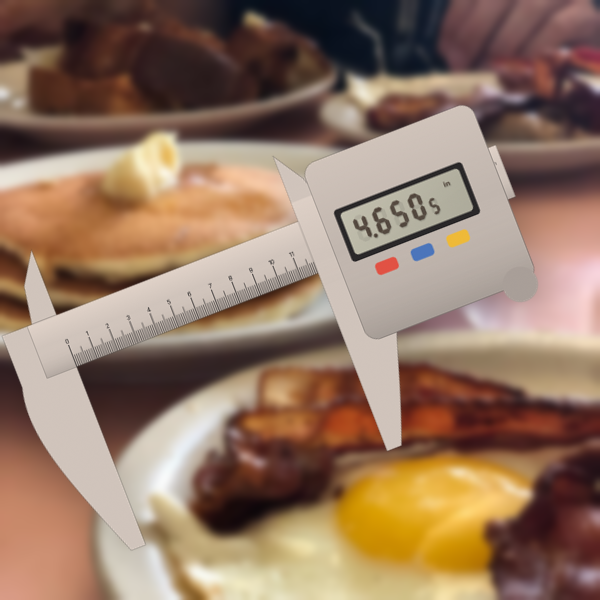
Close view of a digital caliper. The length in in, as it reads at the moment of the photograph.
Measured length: 4.6505 in
